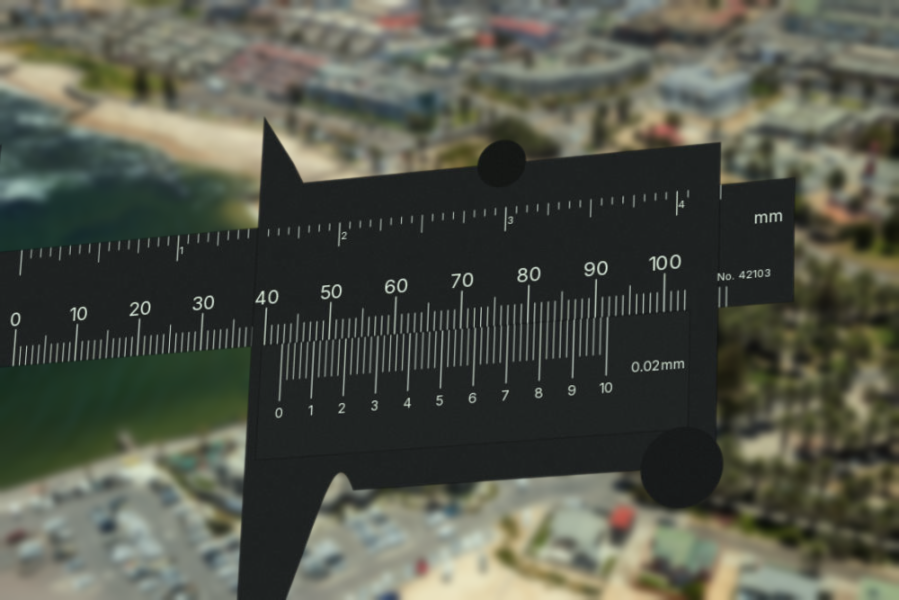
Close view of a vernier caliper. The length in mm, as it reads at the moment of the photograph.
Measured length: 42.8 mm
